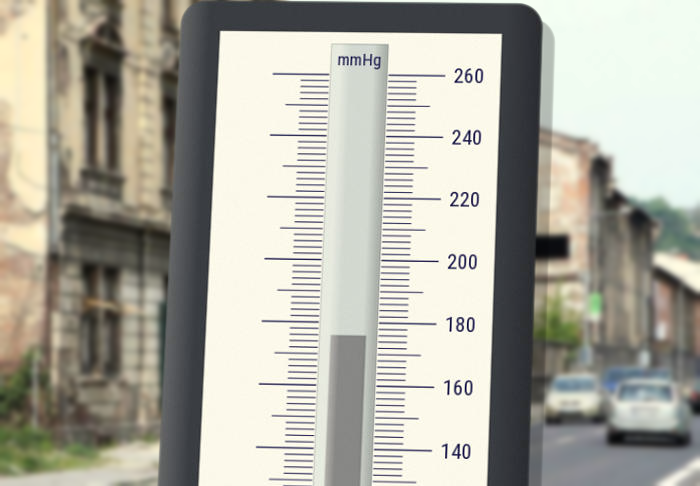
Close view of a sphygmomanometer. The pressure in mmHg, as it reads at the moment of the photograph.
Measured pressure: 176 mmHg
